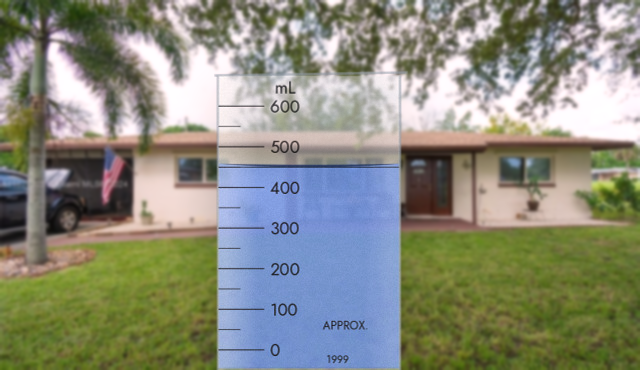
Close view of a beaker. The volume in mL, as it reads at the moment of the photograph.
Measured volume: 450 mL
